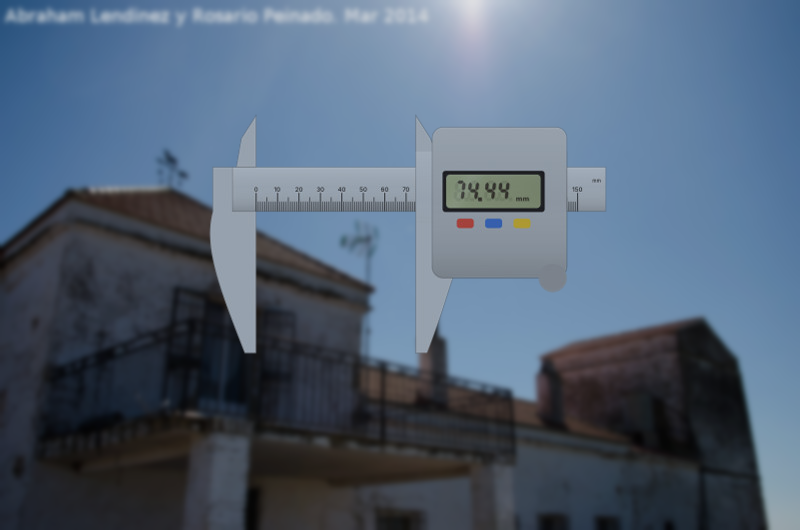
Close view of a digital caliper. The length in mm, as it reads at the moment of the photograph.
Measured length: 74.44 mm
